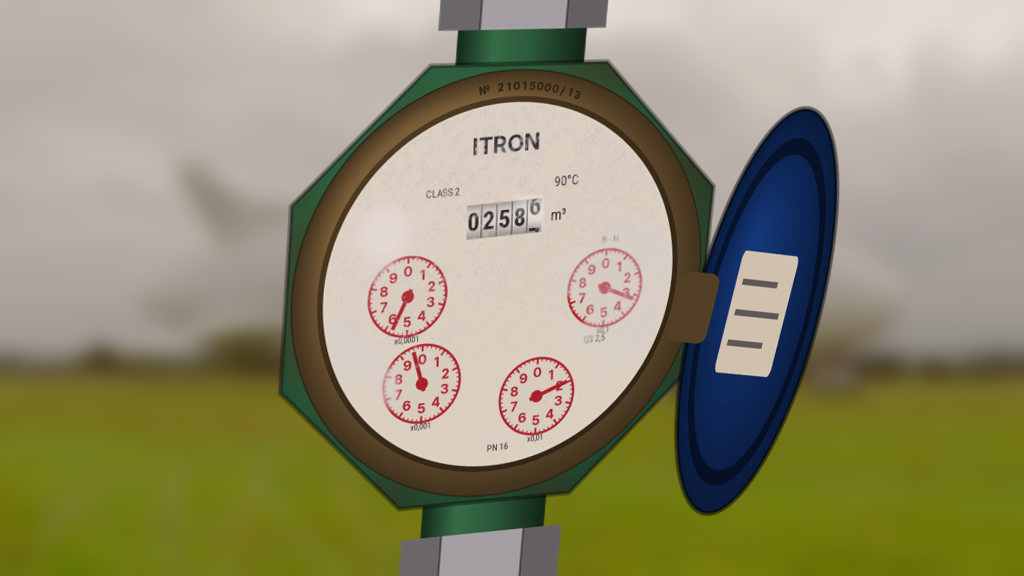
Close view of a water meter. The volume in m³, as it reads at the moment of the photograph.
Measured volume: 2586.3195 m³
